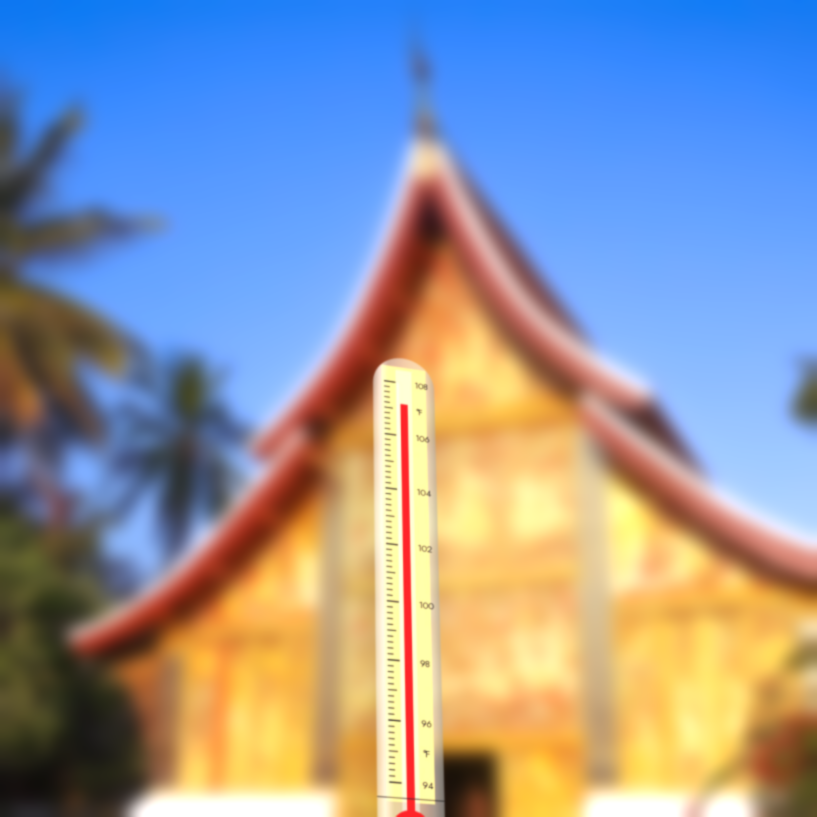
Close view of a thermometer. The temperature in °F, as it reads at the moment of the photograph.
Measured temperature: 107.2 °F
